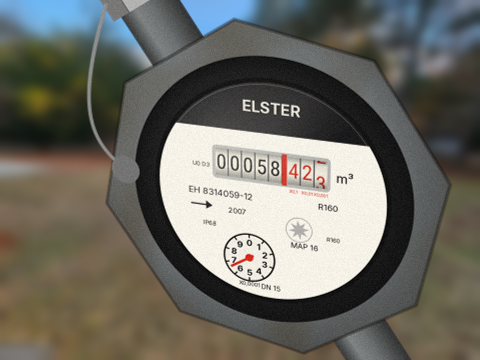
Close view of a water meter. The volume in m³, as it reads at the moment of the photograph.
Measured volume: 58.4226 m³
